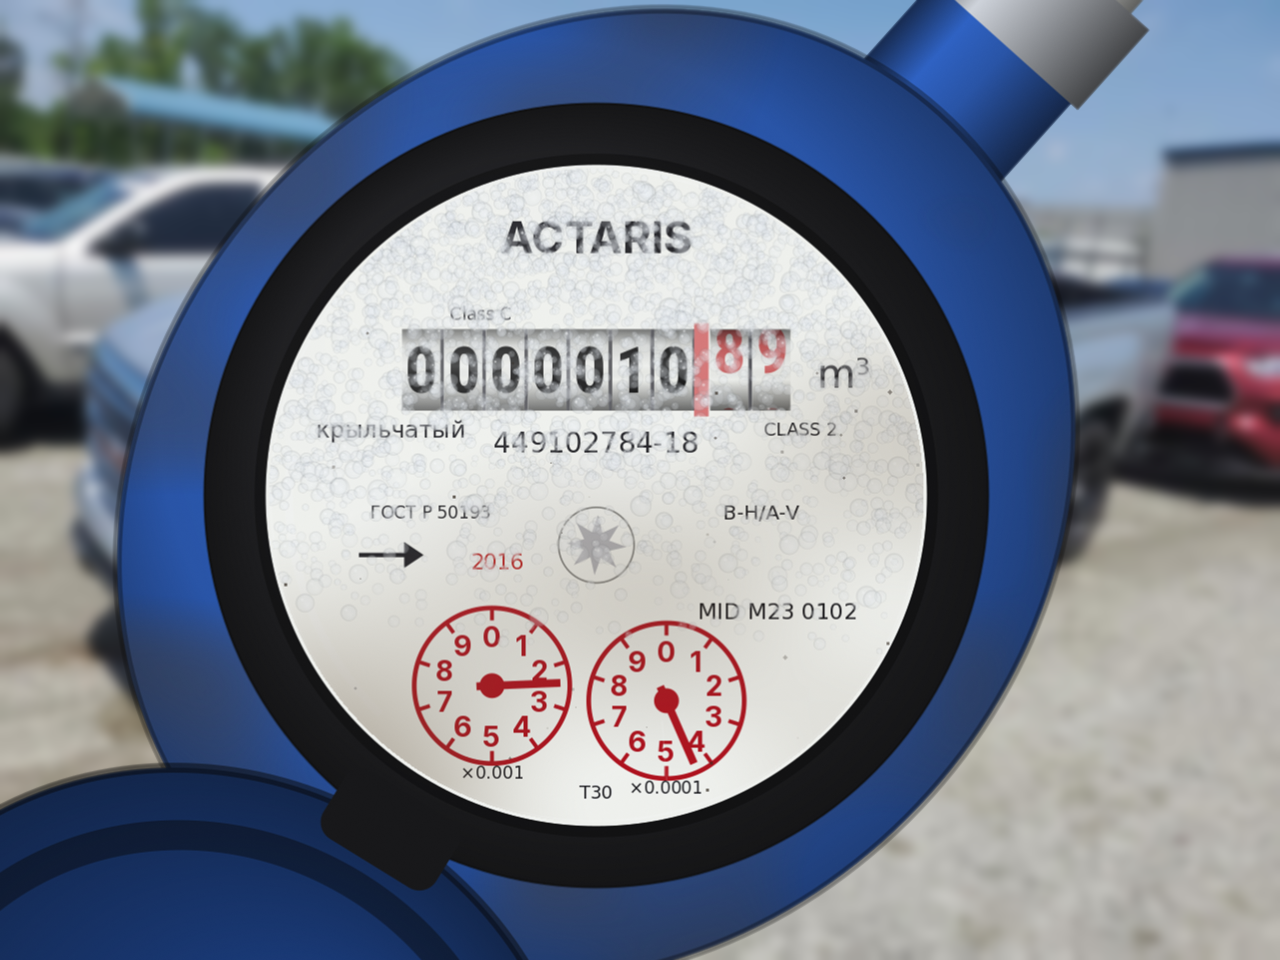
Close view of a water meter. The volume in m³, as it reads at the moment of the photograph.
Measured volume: 10.8924 m³
